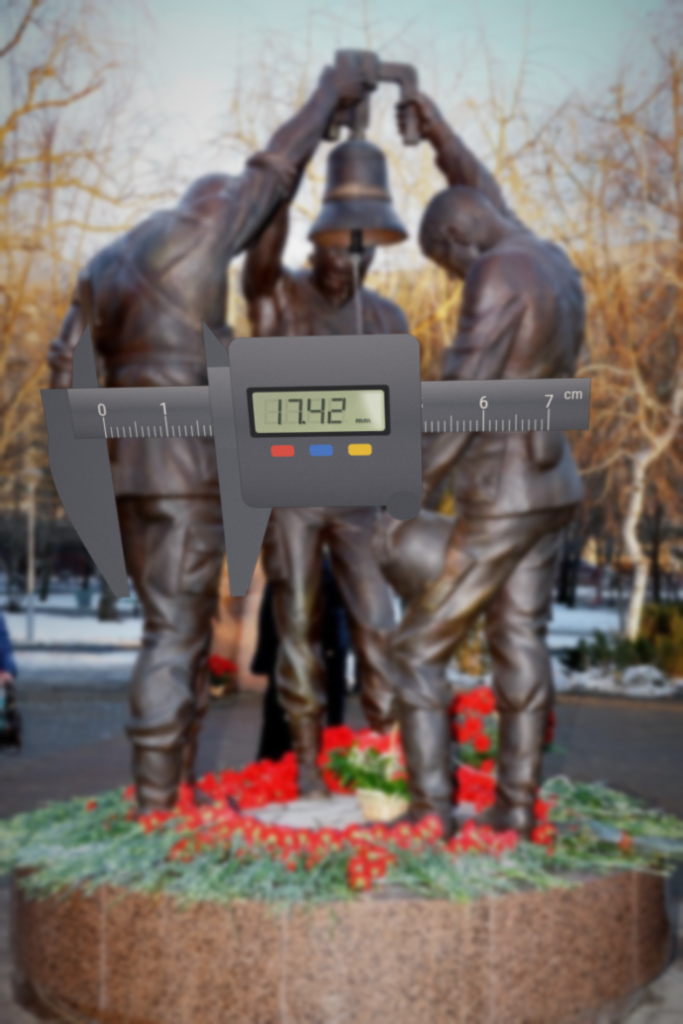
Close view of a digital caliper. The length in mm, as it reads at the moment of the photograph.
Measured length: 17.42 mm
